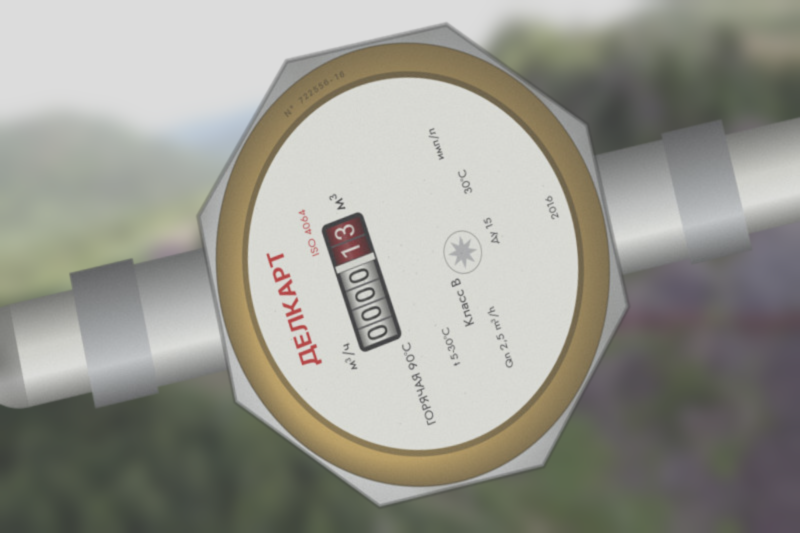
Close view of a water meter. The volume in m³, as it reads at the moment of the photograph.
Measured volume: 0.13 m³
